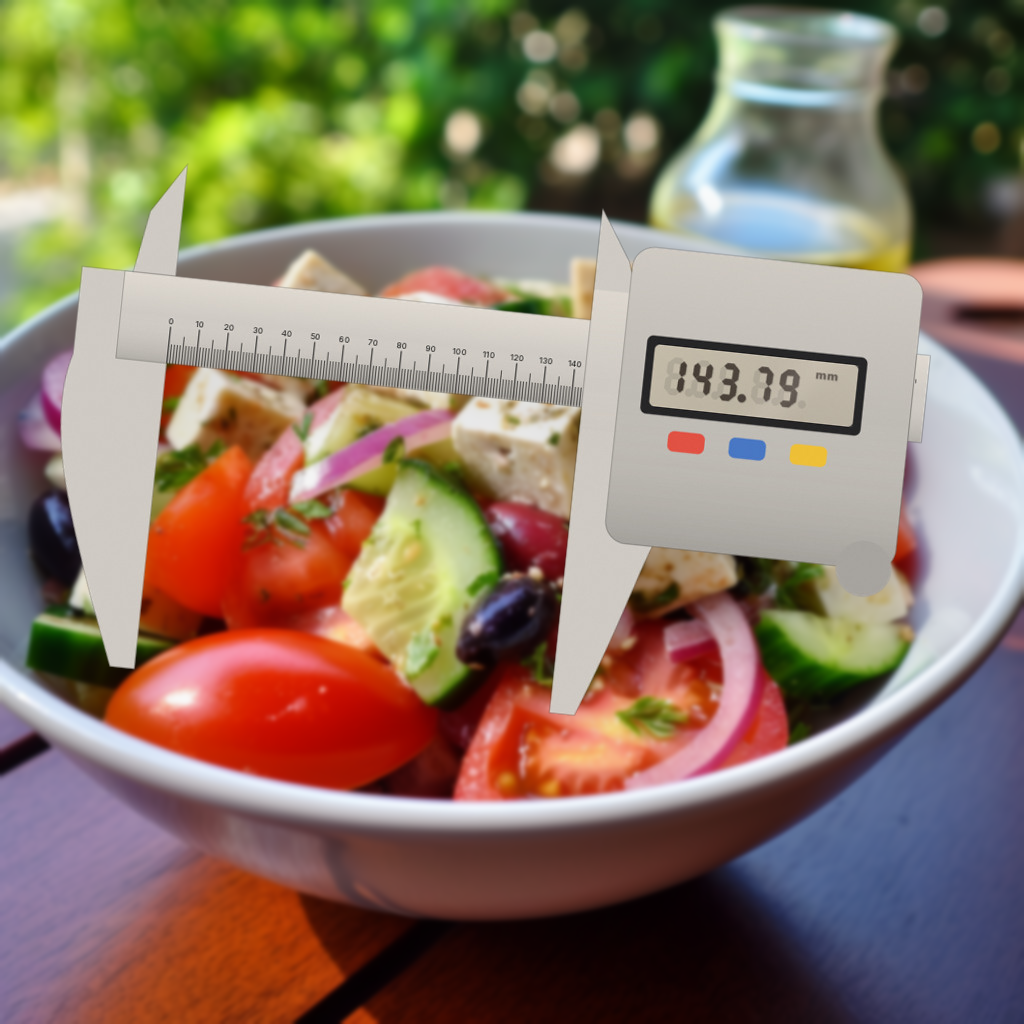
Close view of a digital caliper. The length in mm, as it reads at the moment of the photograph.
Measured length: 143.79 mm
